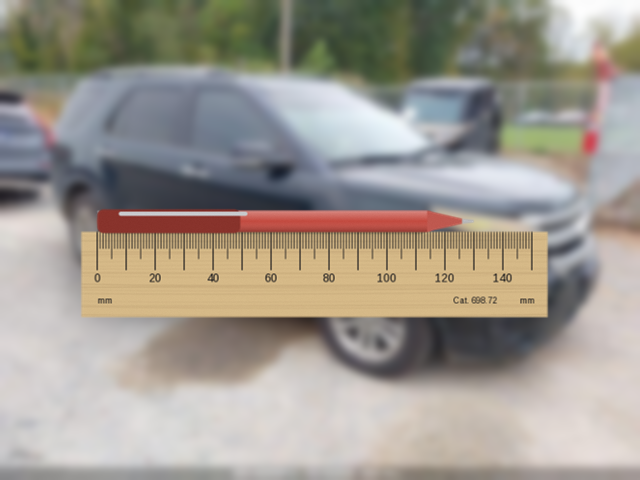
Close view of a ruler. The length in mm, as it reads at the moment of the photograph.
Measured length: 130 mm
